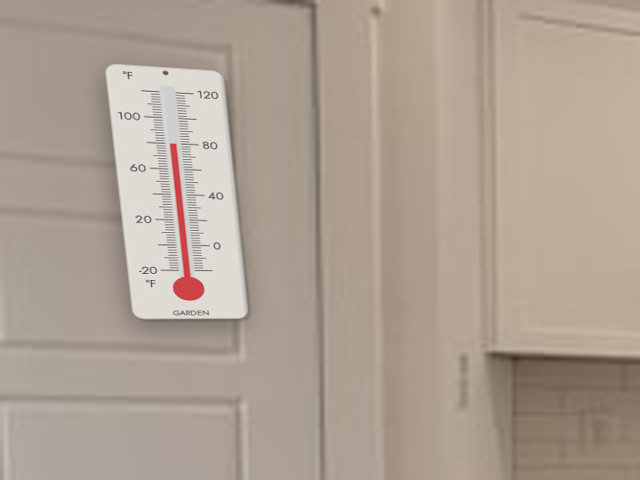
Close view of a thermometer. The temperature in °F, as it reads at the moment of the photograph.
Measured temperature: 80 °F
